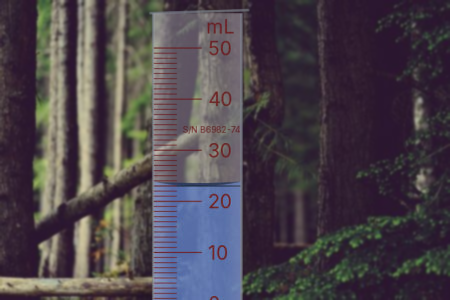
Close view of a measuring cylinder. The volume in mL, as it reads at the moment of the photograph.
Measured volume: 23 mL
